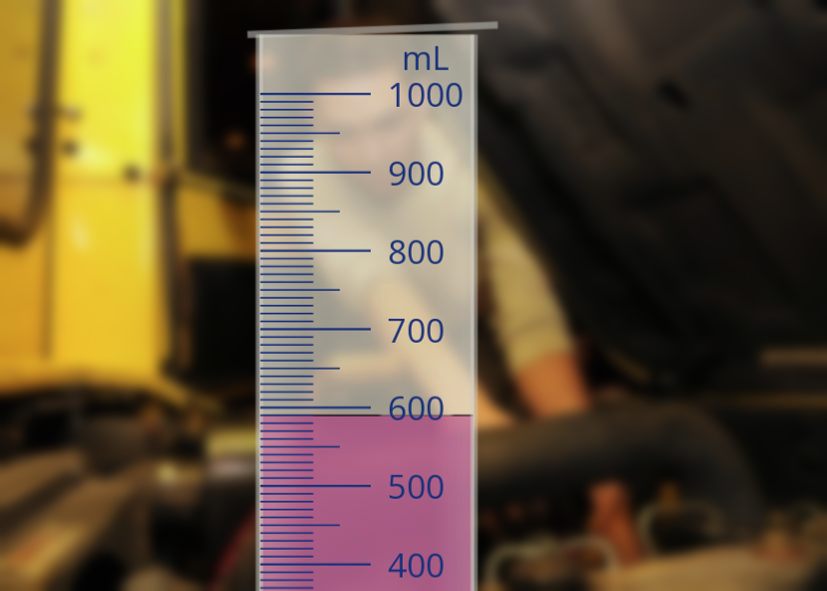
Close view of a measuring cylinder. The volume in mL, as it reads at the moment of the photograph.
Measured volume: 590 mL
